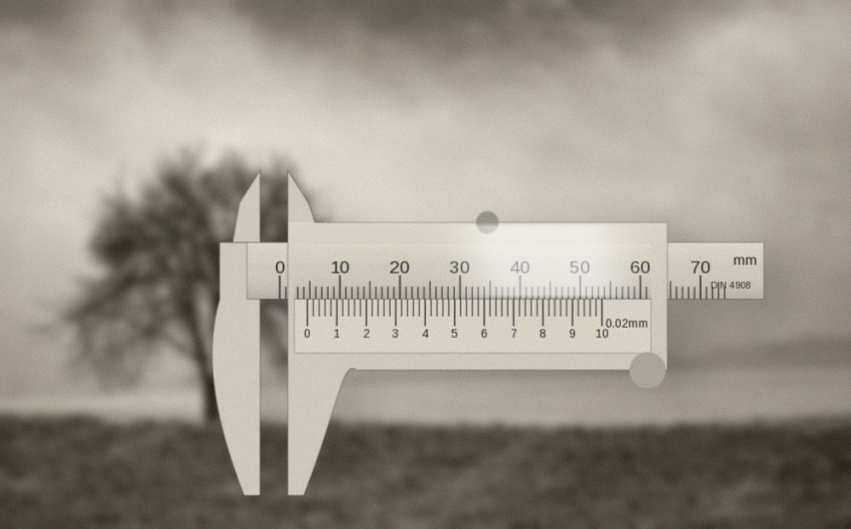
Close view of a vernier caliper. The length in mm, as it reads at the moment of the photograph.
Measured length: 4.6 mm
